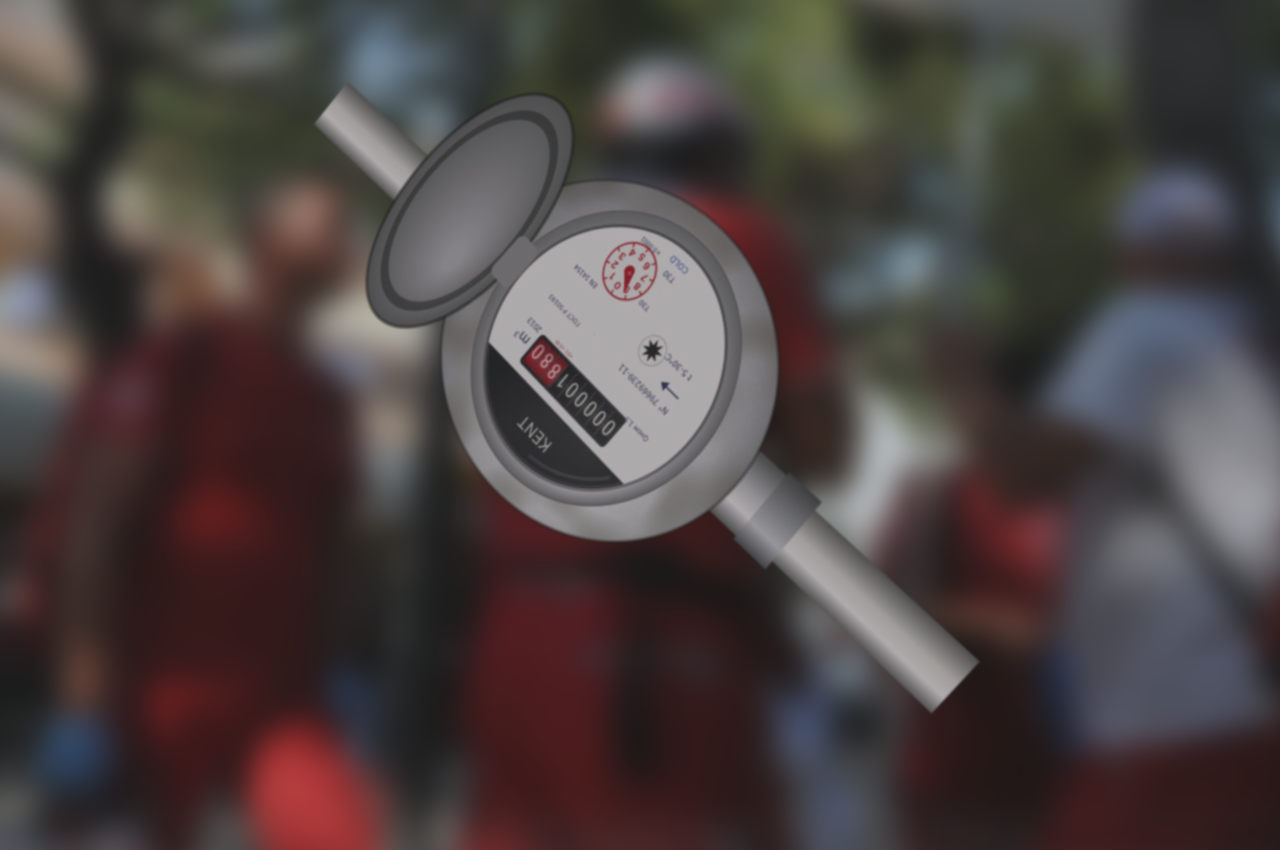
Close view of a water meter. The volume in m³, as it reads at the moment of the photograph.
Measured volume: 1.8799 m³
